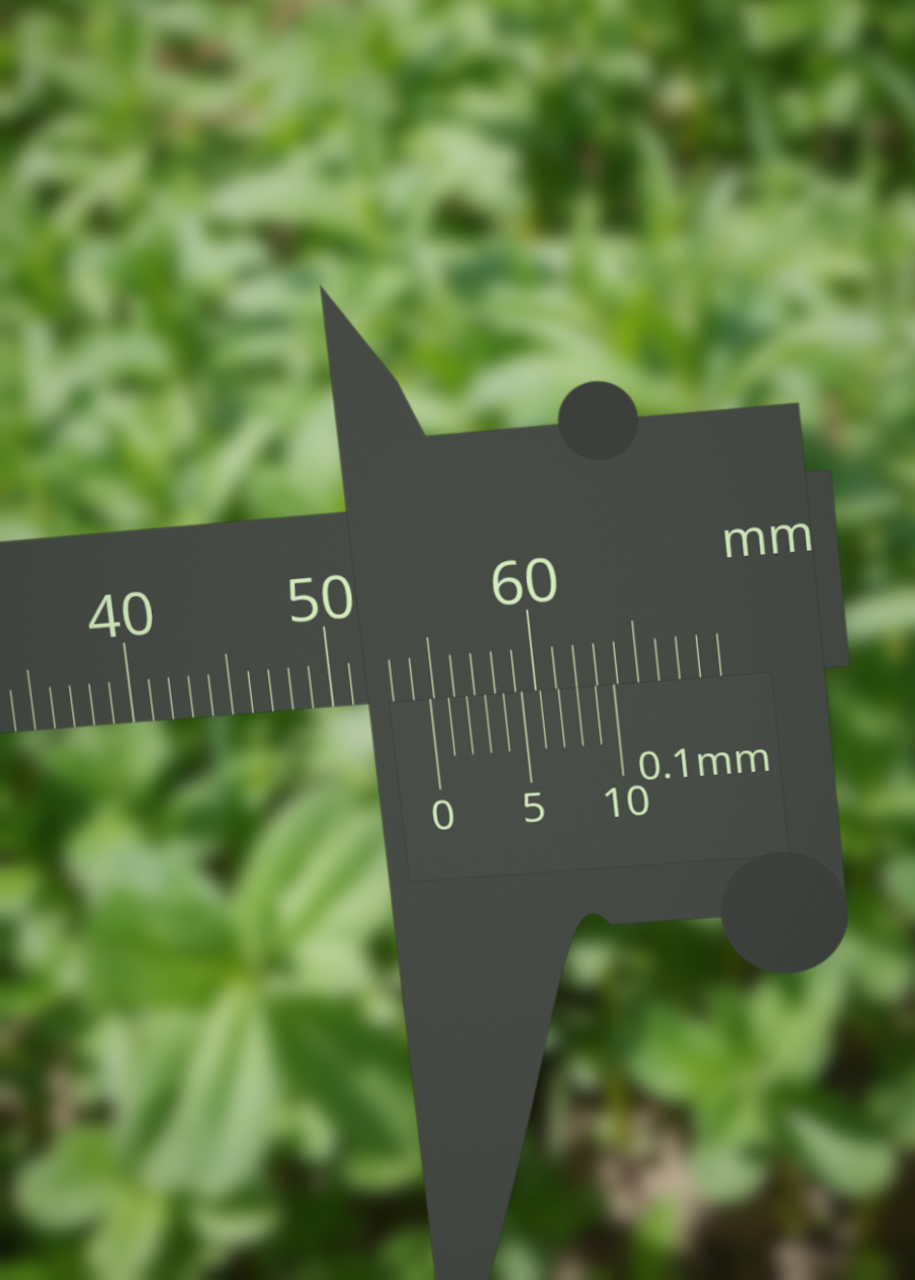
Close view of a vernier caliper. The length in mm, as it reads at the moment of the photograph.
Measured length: 54.8 mm
